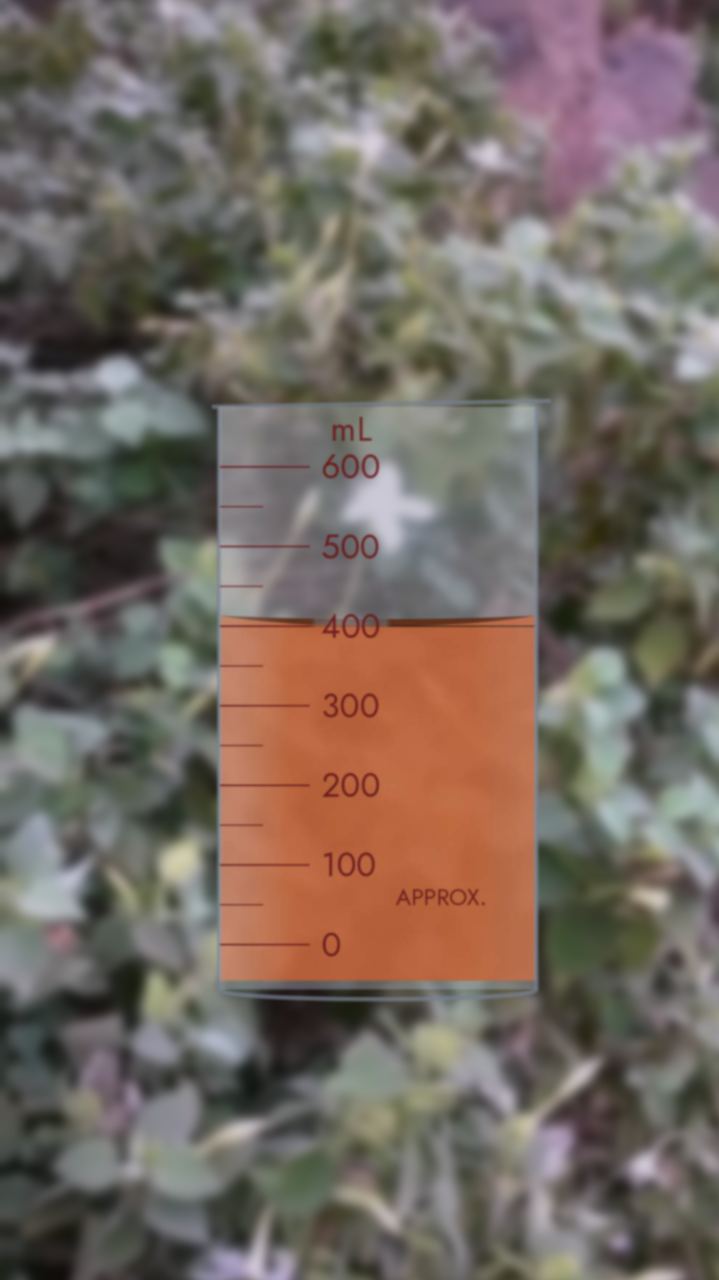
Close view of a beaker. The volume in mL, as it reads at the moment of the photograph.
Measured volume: 400 mL
